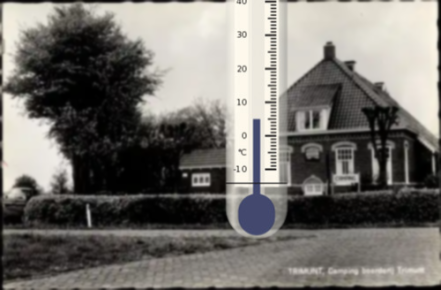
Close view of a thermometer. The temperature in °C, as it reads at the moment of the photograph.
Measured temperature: 5 °C
